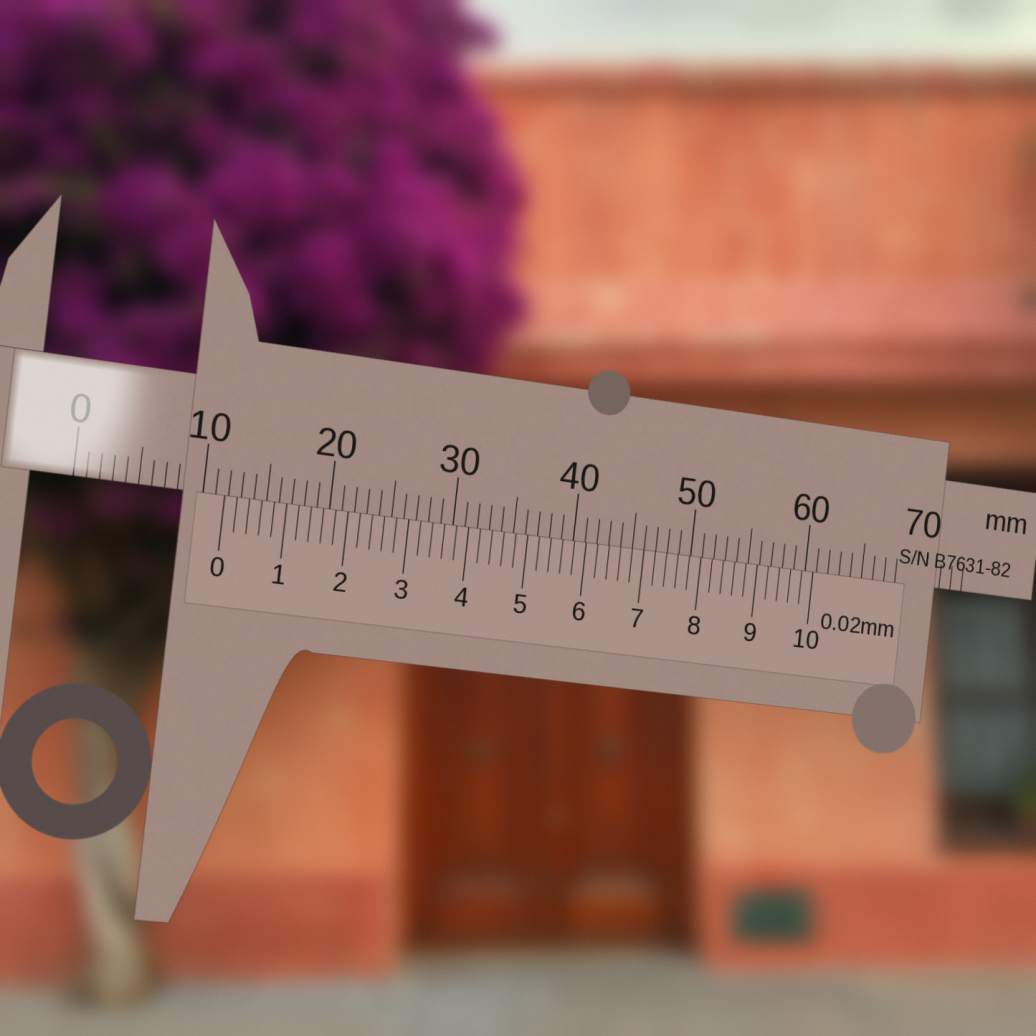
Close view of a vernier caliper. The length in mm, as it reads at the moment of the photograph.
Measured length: 11.7 mm
